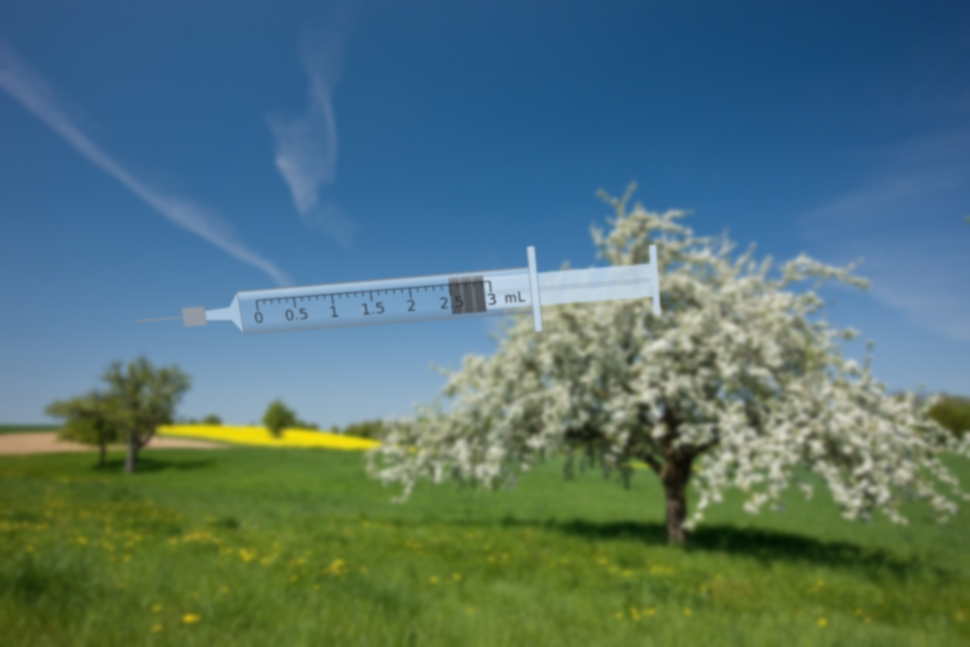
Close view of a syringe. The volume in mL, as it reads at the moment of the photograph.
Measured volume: 2.5 mL
